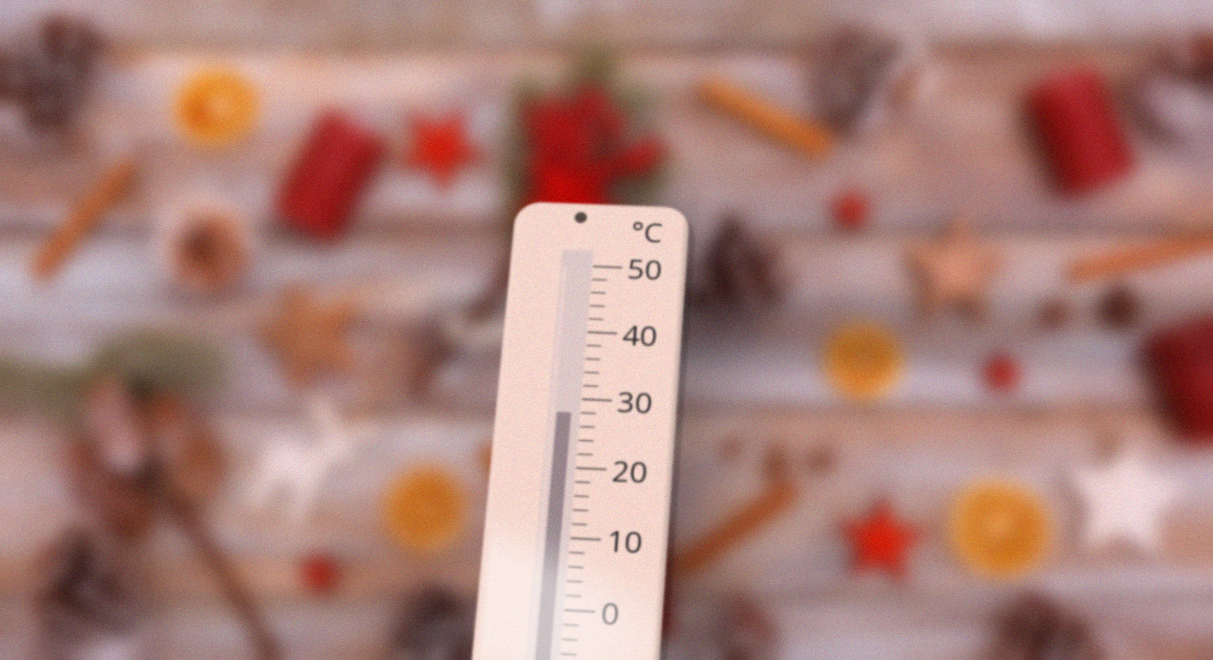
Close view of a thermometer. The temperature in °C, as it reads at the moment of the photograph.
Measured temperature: 28 °C
